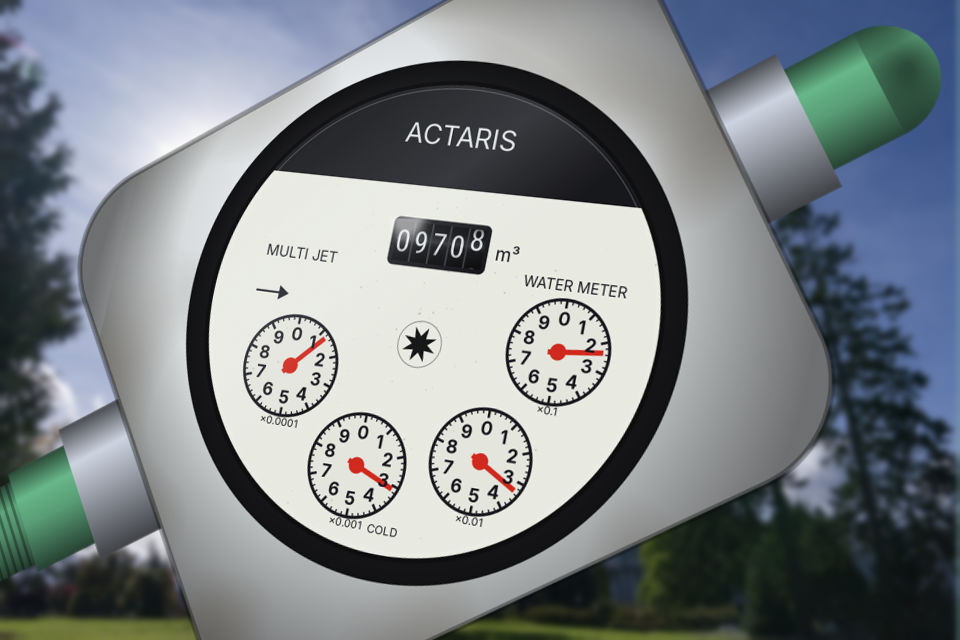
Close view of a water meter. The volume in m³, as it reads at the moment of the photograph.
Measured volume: 9708.2331 m³
